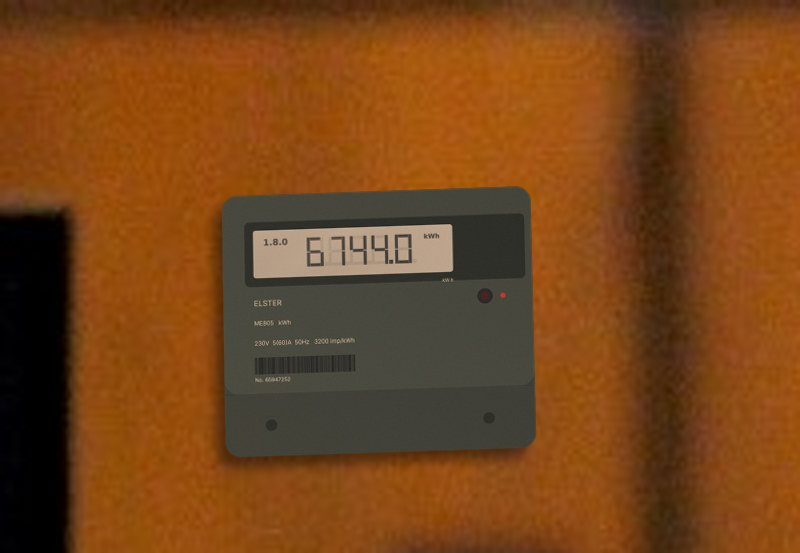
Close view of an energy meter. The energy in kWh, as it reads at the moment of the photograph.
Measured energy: 6744.0 kWh
